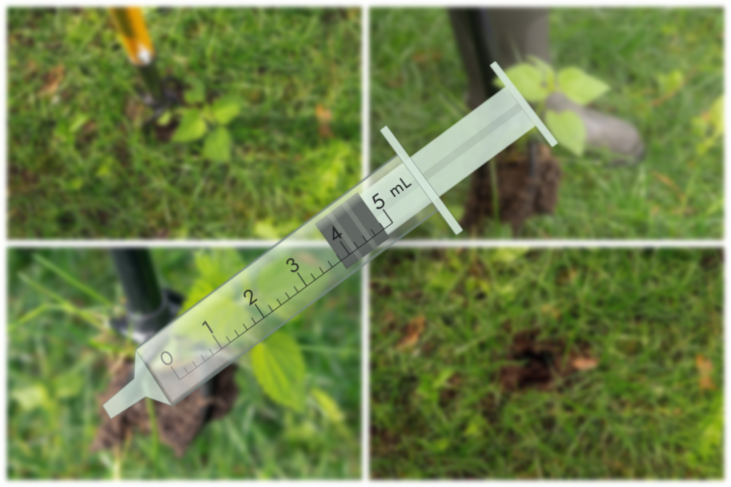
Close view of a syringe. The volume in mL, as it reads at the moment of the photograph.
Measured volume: 3.8 mL
